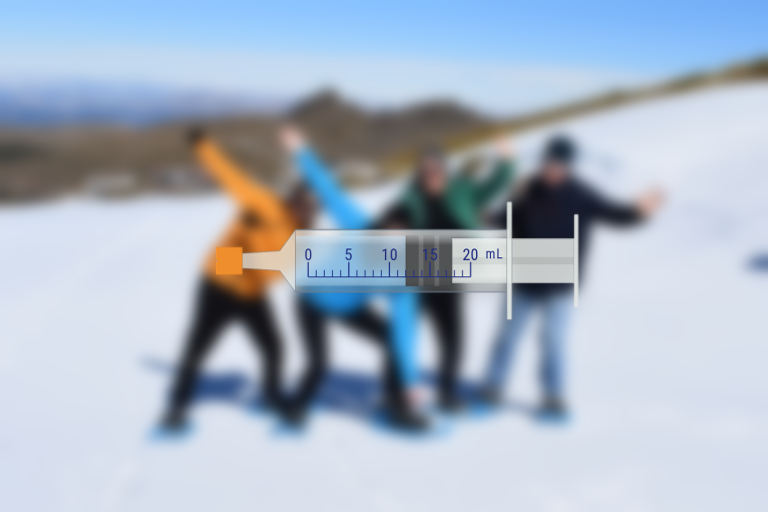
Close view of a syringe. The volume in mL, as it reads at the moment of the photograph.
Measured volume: 12 mL
